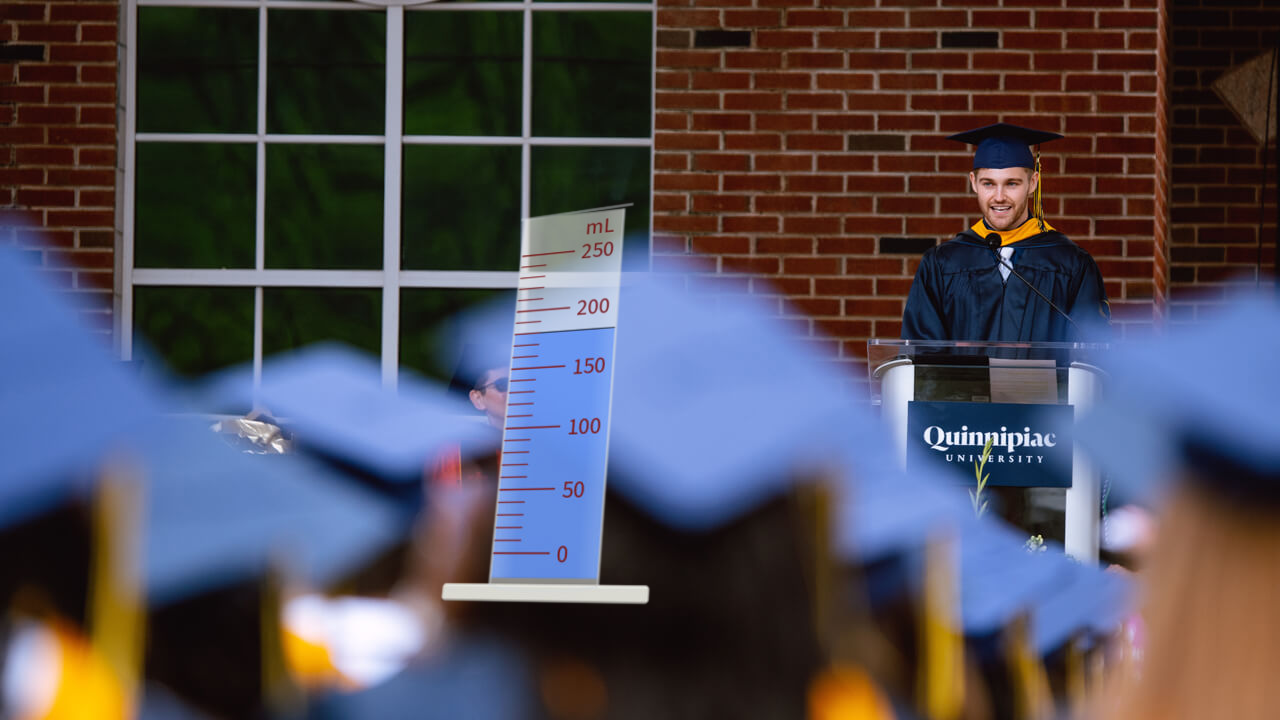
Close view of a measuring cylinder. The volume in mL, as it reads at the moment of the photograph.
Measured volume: 180 mL
